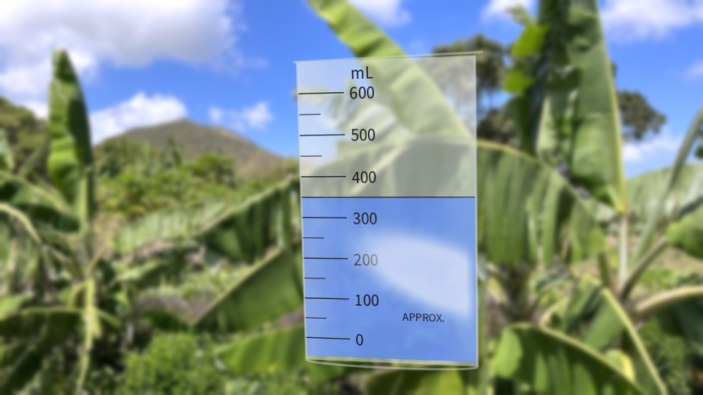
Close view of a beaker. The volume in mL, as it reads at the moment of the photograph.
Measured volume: 350 mL
